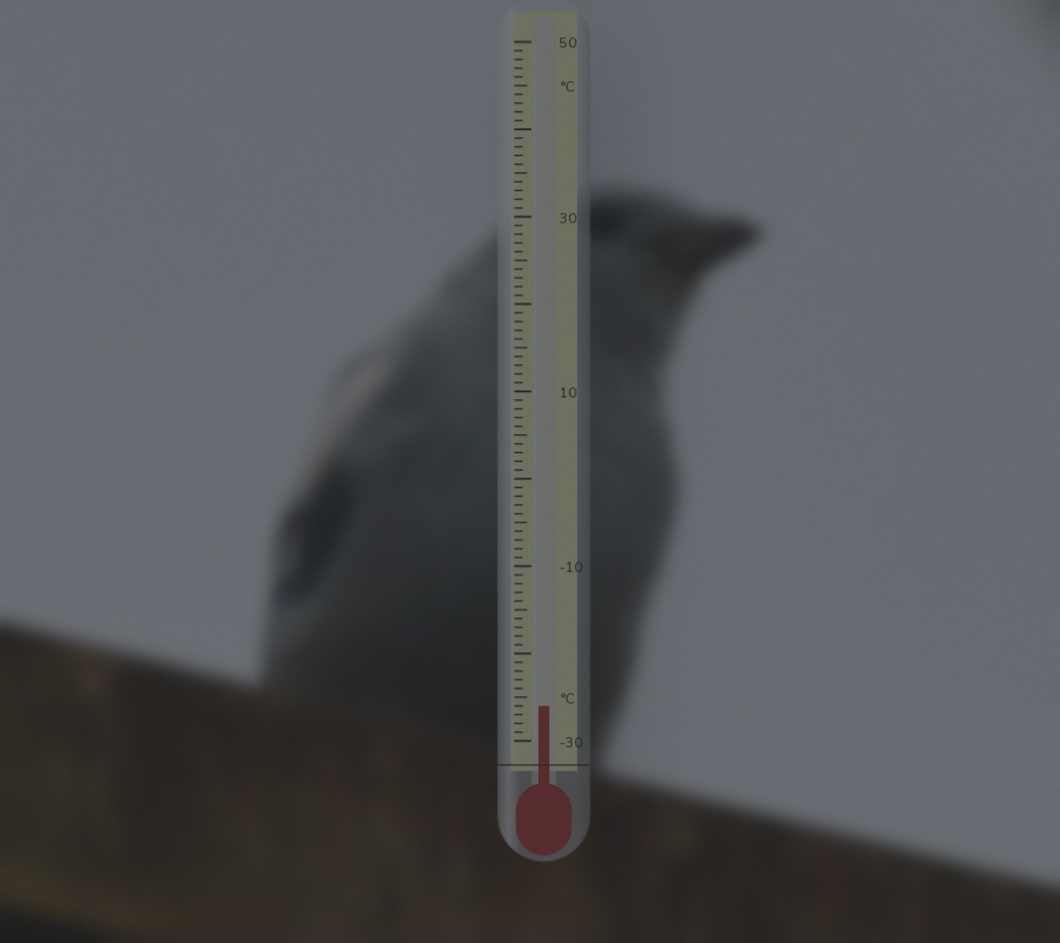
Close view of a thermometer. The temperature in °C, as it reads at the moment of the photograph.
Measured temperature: -26 °C
